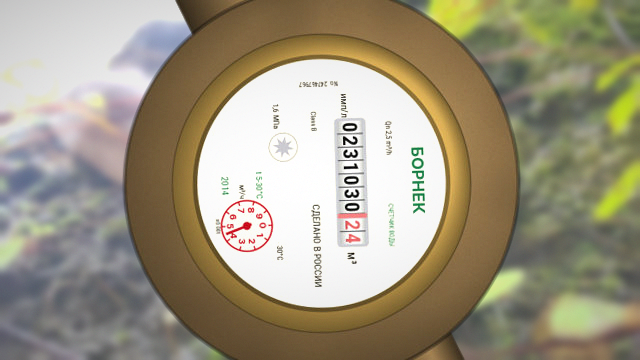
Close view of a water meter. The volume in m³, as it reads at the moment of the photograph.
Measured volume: 231030.244 m³
